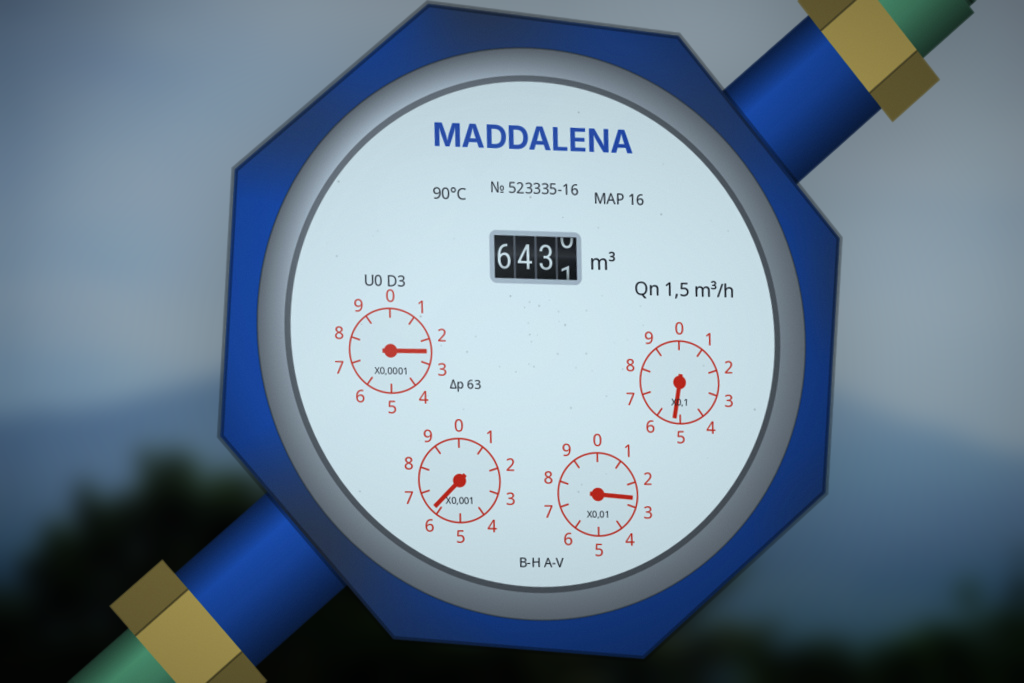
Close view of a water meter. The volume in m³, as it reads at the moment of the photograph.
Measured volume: 6430.5262 m³
